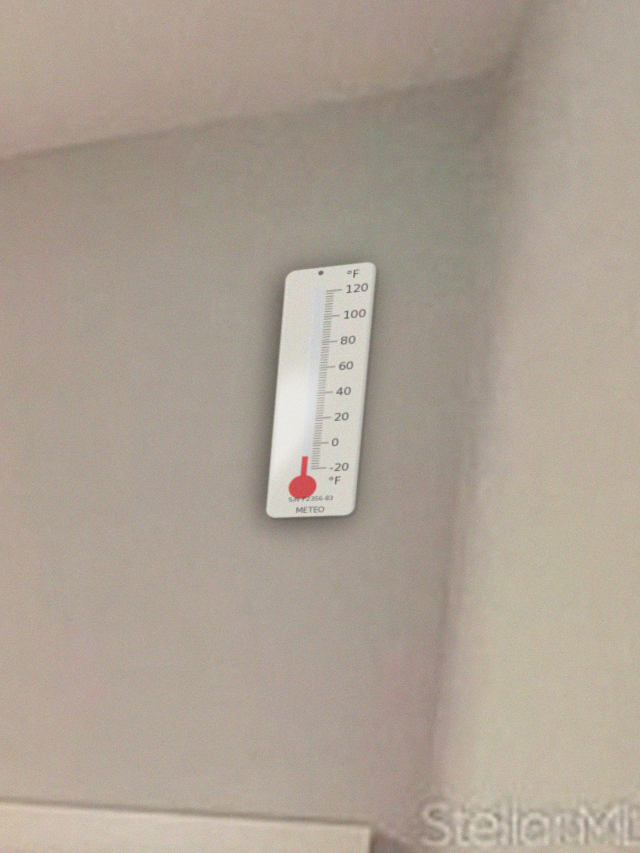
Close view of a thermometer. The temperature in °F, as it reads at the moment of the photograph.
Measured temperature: -10 °F
